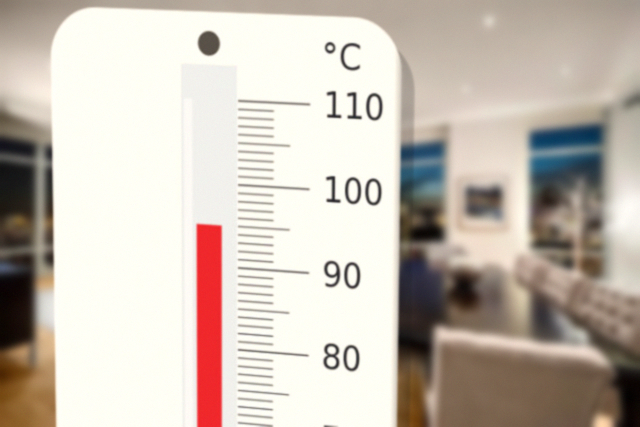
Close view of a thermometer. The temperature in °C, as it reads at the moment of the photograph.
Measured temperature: 95 °C
